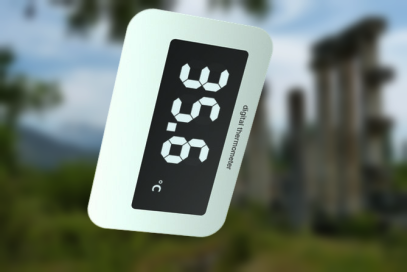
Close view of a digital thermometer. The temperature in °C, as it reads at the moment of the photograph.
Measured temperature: 35.6 °C
